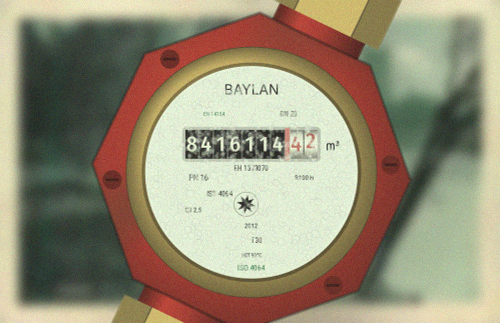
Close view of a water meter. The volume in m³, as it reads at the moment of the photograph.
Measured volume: 8416114.42 m³
